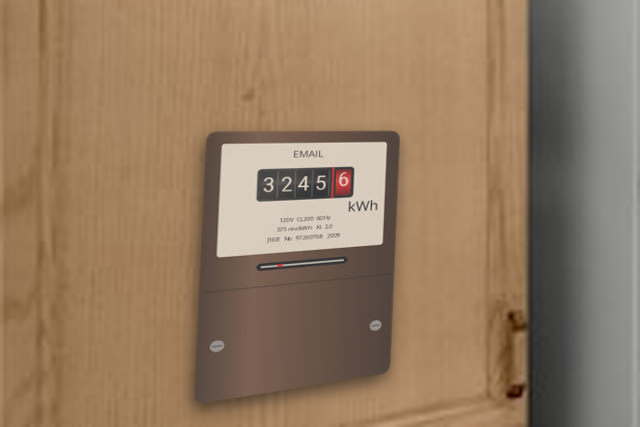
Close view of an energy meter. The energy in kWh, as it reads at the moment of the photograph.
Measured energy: 3245.6 kWh
